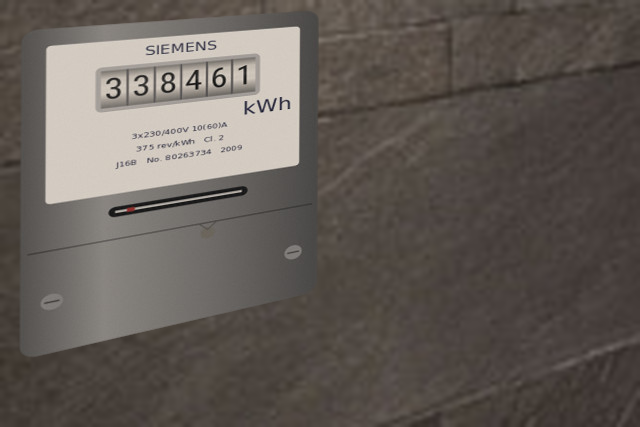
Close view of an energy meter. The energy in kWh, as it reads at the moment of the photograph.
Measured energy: 338461 kWh
